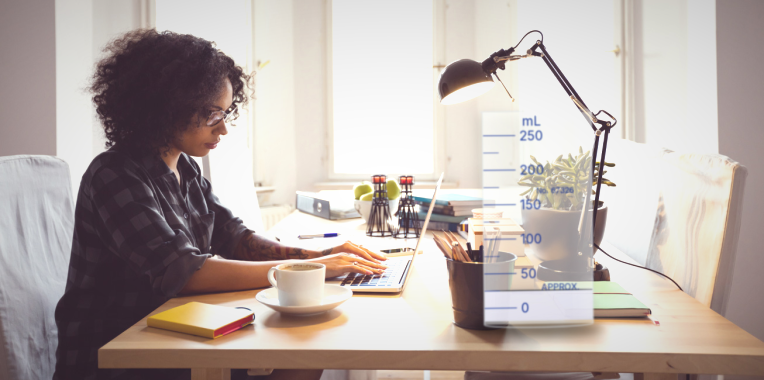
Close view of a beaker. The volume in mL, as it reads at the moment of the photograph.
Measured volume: 25 mL
